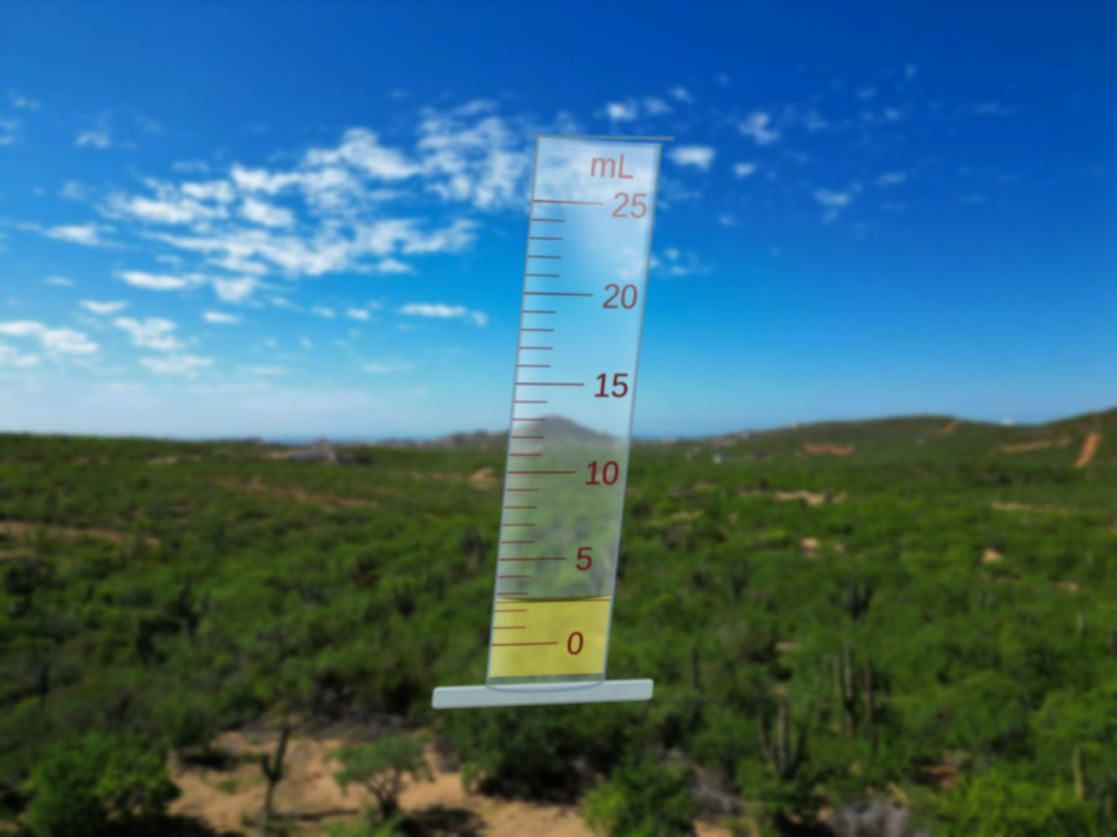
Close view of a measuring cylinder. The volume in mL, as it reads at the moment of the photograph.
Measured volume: 2.5 mL
